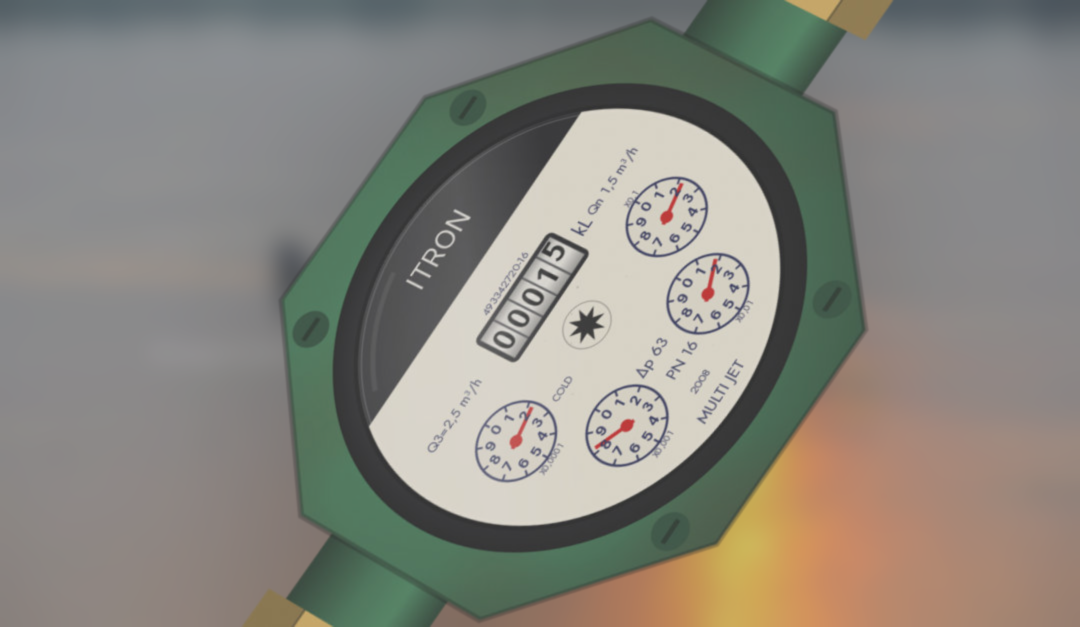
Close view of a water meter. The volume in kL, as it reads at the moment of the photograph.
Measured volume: 15.2182 kL
